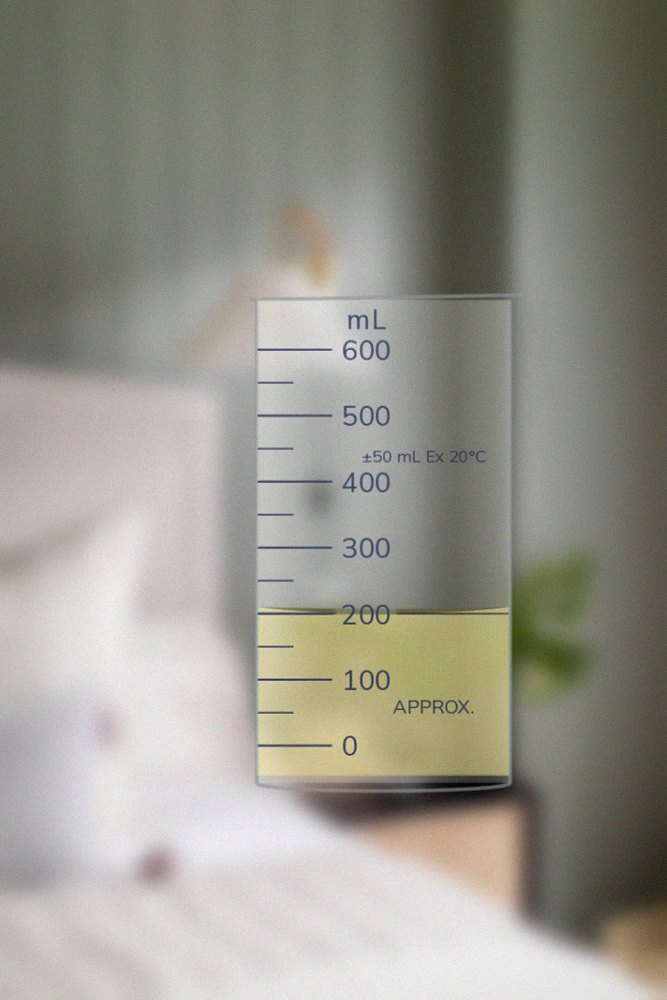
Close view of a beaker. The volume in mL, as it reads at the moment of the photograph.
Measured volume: 200 mL
